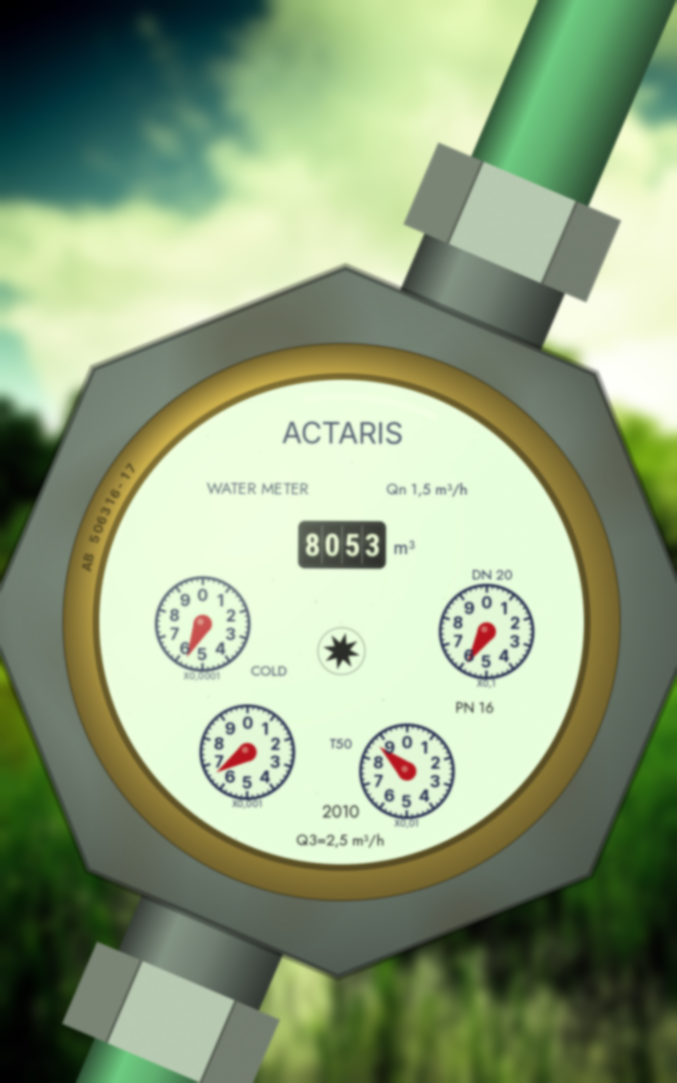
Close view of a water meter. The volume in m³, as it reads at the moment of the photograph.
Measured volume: 8053.5865 m³
